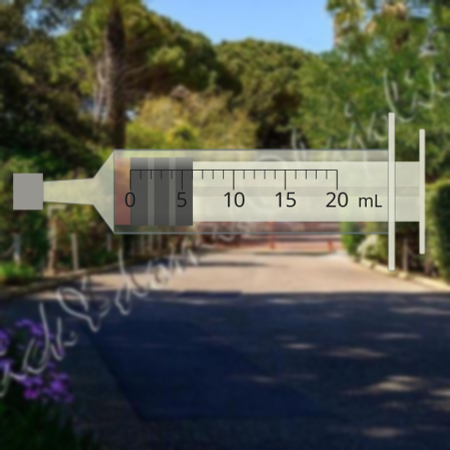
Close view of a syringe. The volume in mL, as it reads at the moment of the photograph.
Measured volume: 0 mL
